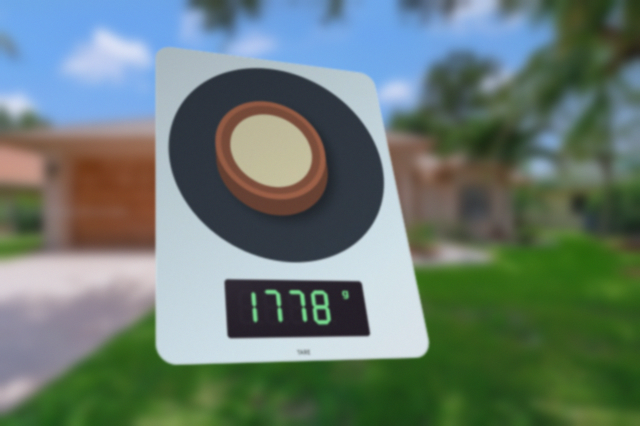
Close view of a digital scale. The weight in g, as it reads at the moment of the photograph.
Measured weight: 1778 g
